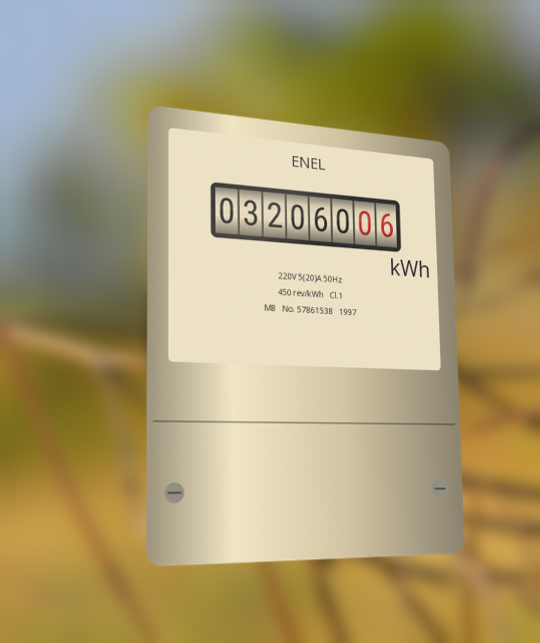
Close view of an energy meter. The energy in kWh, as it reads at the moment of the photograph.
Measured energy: 32060.06 kWh
